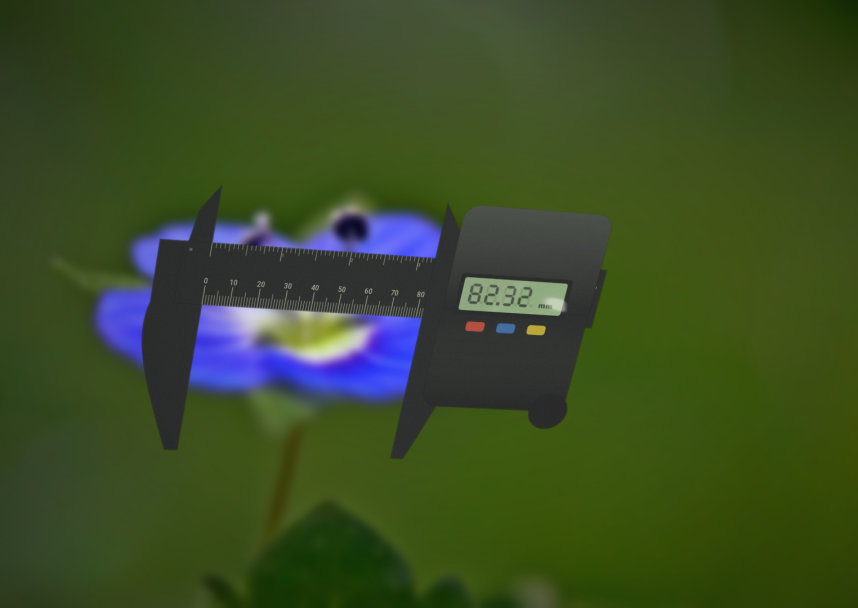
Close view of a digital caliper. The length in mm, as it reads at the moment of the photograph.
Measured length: 82.32 mm
